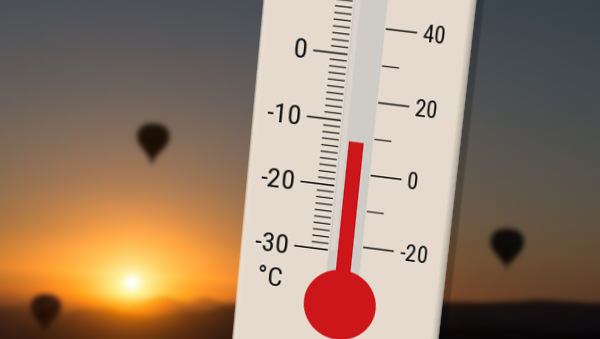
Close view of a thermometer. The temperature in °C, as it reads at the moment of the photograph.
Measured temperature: -13 °C
